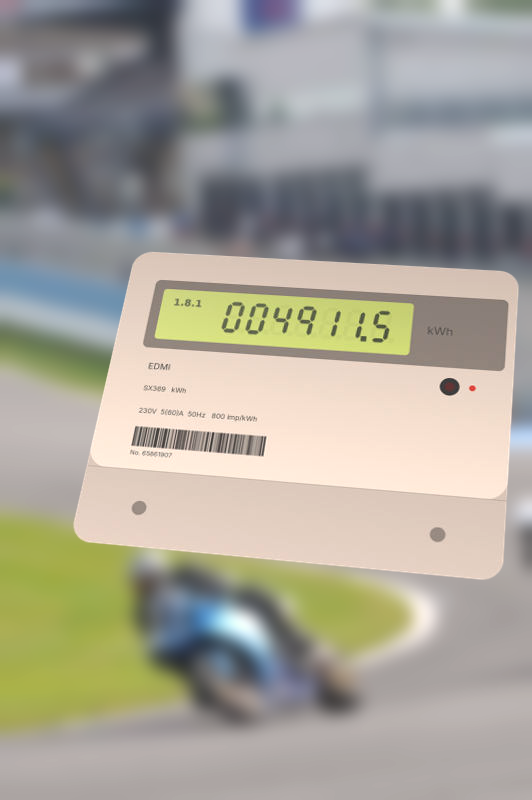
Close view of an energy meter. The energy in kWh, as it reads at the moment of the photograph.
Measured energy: 4911.5 kWh
